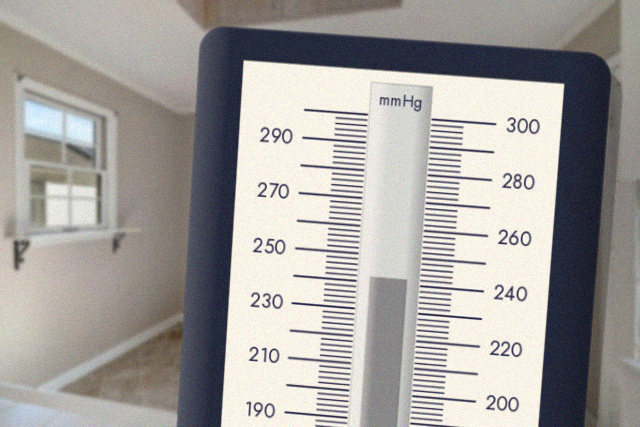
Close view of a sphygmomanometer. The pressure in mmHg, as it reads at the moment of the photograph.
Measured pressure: 242 mmHg
